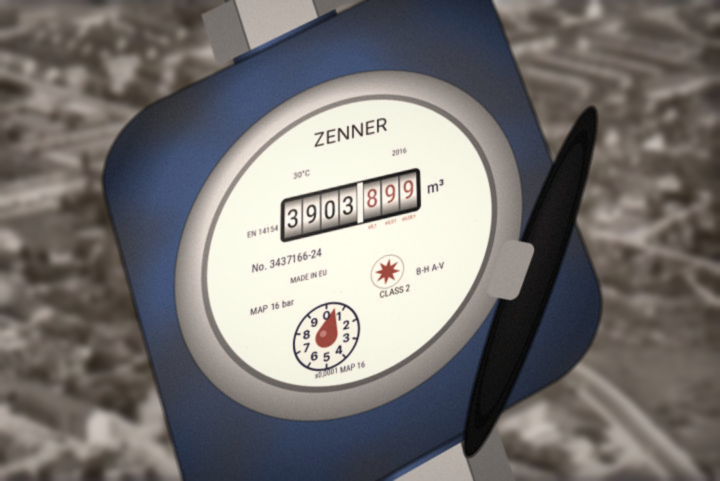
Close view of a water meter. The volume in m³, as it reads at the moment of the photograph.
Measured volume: 3903.8990 m³
